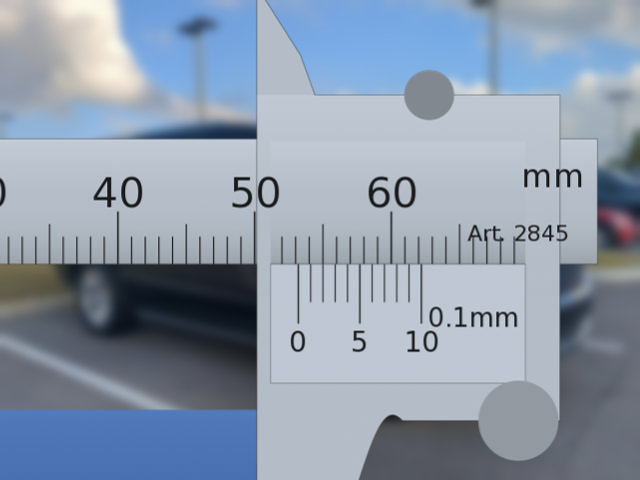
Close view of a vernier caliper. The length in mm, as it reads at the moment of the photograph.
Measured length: 53.2 mm
